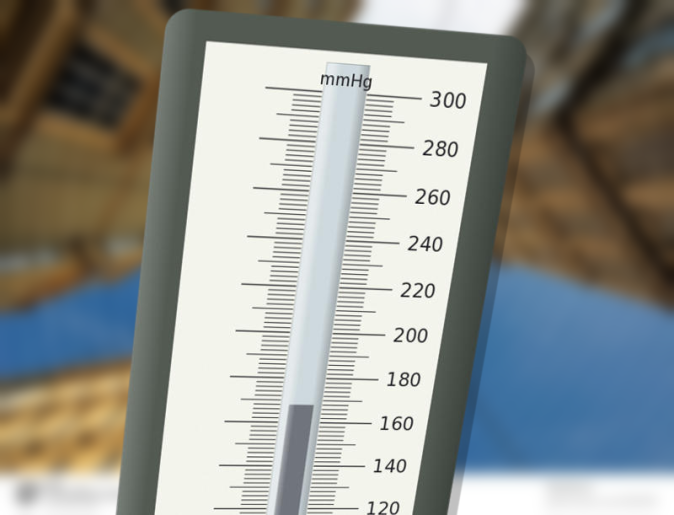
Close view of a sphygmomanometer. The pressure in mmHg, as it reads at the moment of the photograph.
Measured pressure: 168 mmHg
